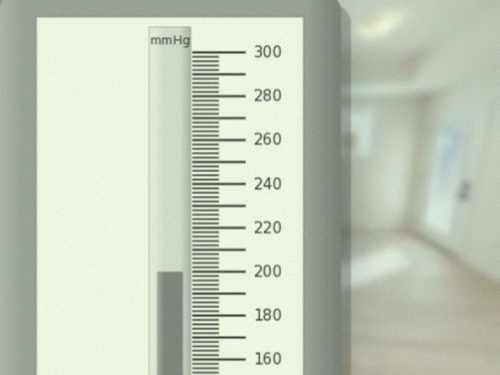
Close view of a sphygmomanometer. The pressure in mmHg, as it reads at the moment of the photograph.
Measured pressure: 200 mmHg
